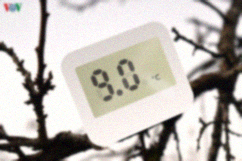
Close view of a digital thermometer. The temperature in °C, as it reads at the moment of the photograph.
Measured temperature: 9.0 °C
